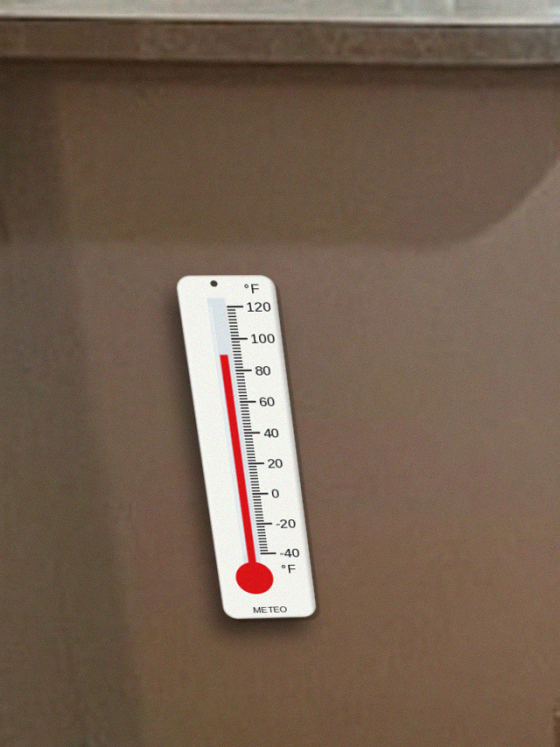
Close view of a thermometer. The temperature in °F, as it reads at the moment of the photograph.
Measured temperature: 90 °F
